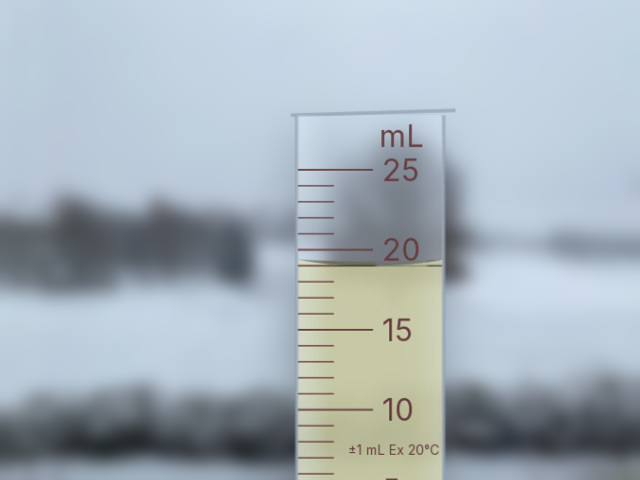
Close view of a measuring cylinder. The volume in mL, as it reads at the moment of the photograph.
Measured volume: 19 mL
